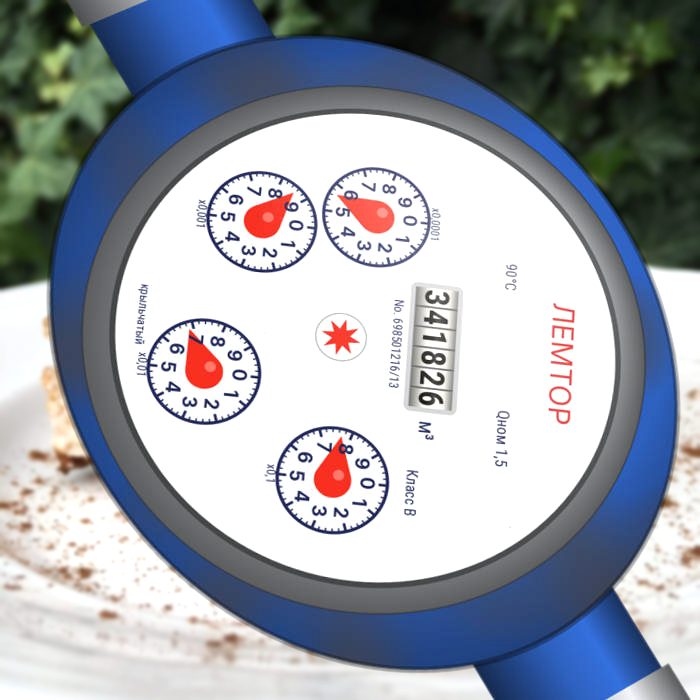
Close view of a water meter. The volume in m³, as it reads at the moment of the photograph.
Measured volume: 341826.7685 m³
